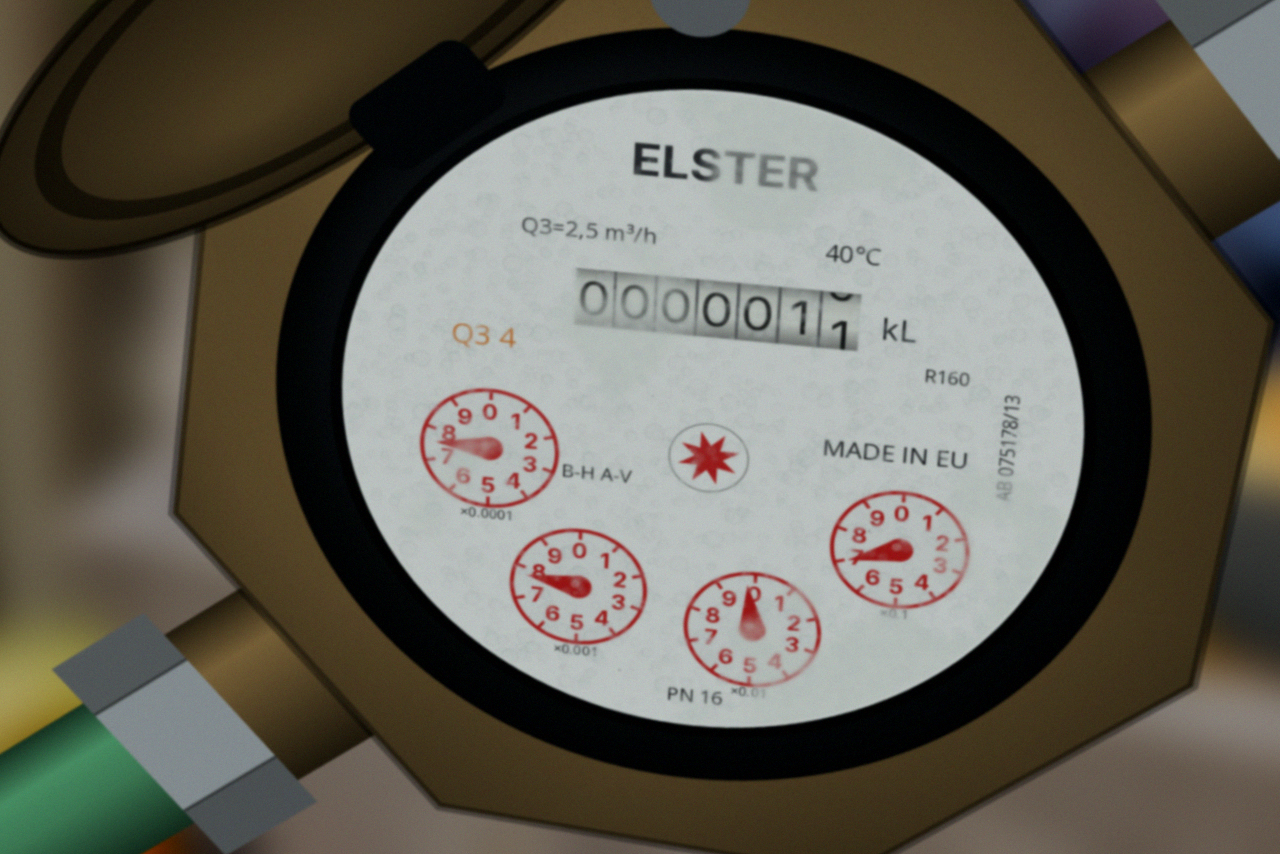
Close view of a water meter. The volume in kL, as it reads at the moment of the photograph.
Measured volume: 10.6977 kL
